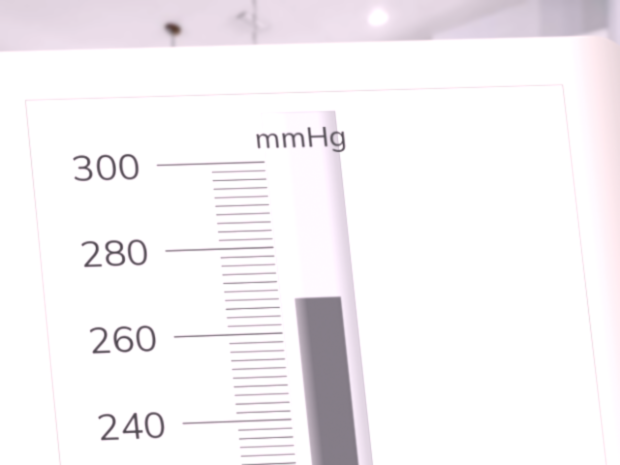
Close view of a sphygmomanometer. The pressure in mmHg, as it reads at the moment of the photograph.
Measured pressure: 268 mmHg
